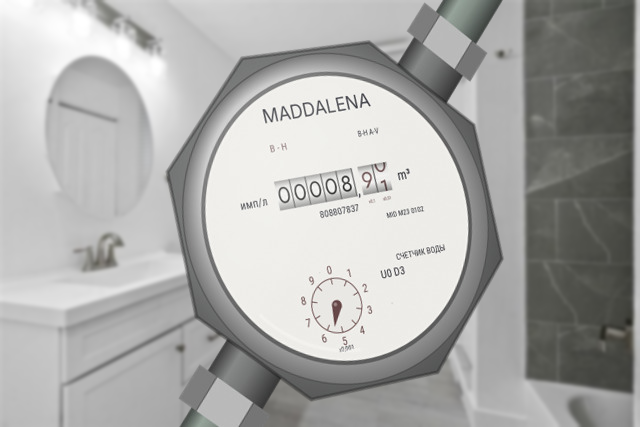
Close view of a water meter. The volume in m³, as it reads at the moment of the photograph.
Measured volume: 8.905 m³
